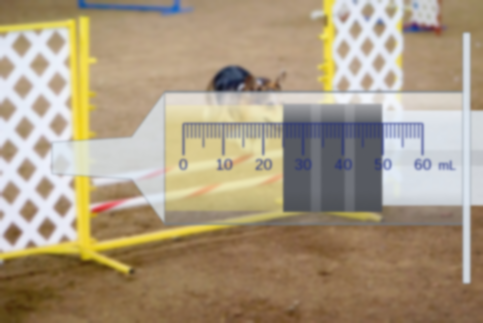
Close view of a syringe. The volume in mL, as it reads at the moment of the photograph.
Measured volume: 25 mL
